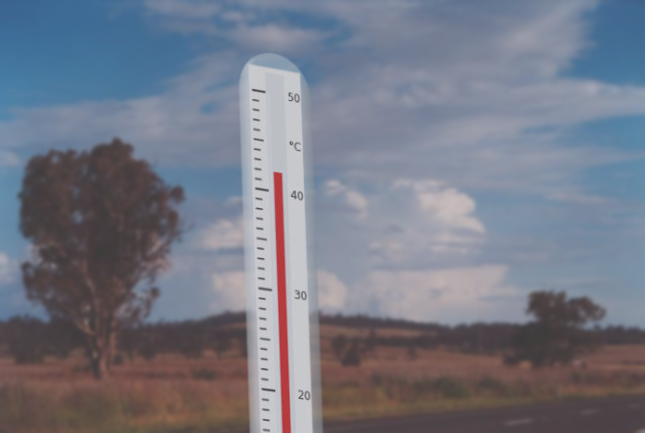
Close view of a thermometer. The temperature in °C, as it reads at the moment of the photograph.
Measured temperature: 42 °C
